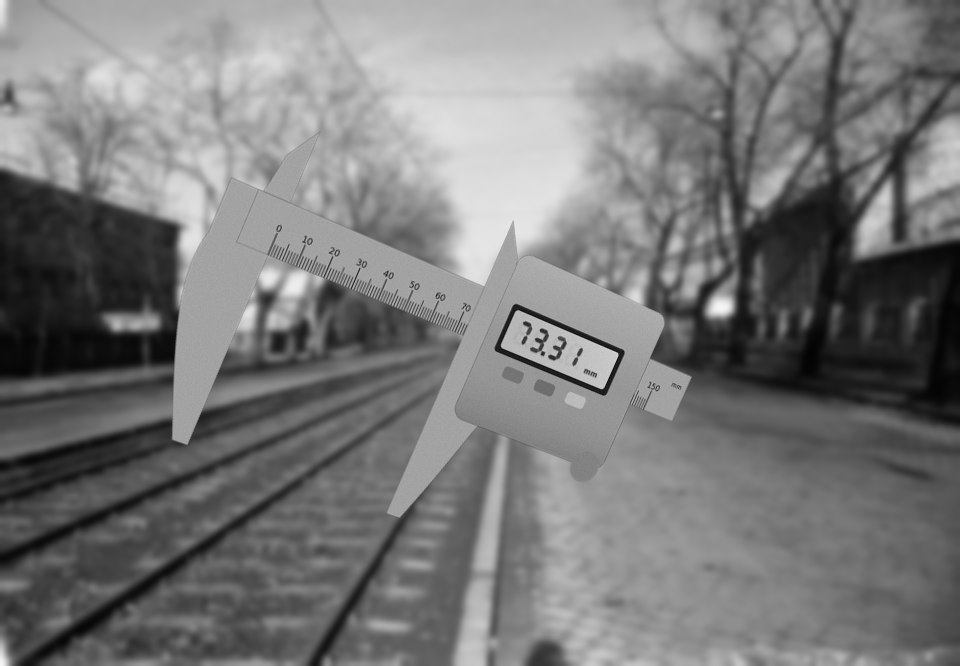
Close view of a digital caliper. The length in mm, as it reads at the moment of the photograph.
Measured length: 73.31 mm
